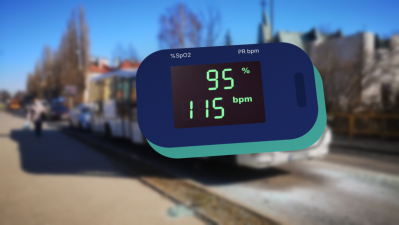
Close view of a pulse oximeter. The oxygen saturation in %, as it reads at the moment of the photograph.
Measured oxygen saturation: 95 %
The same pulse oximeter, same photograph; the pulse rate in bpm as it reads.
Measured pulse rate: 115 bpm
